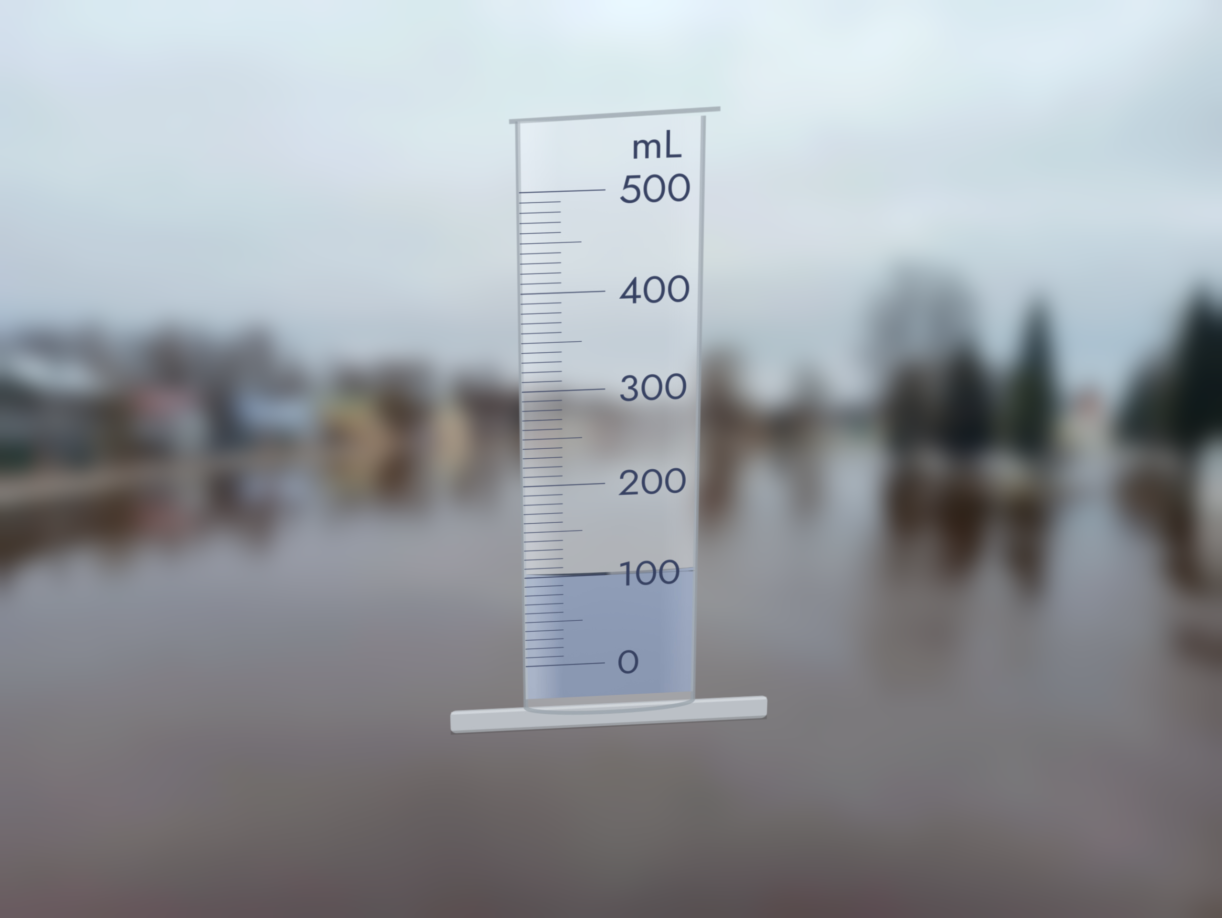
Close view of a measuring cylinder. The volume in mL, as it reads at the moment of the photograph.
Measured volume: 100 mL
